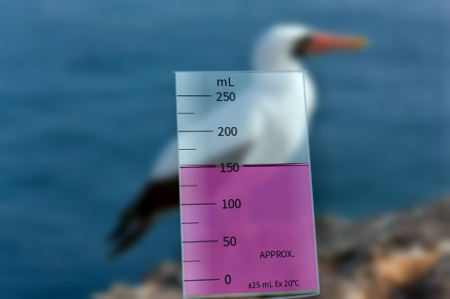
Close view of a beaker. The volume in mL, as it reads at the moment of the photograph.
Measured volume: 150 mL
